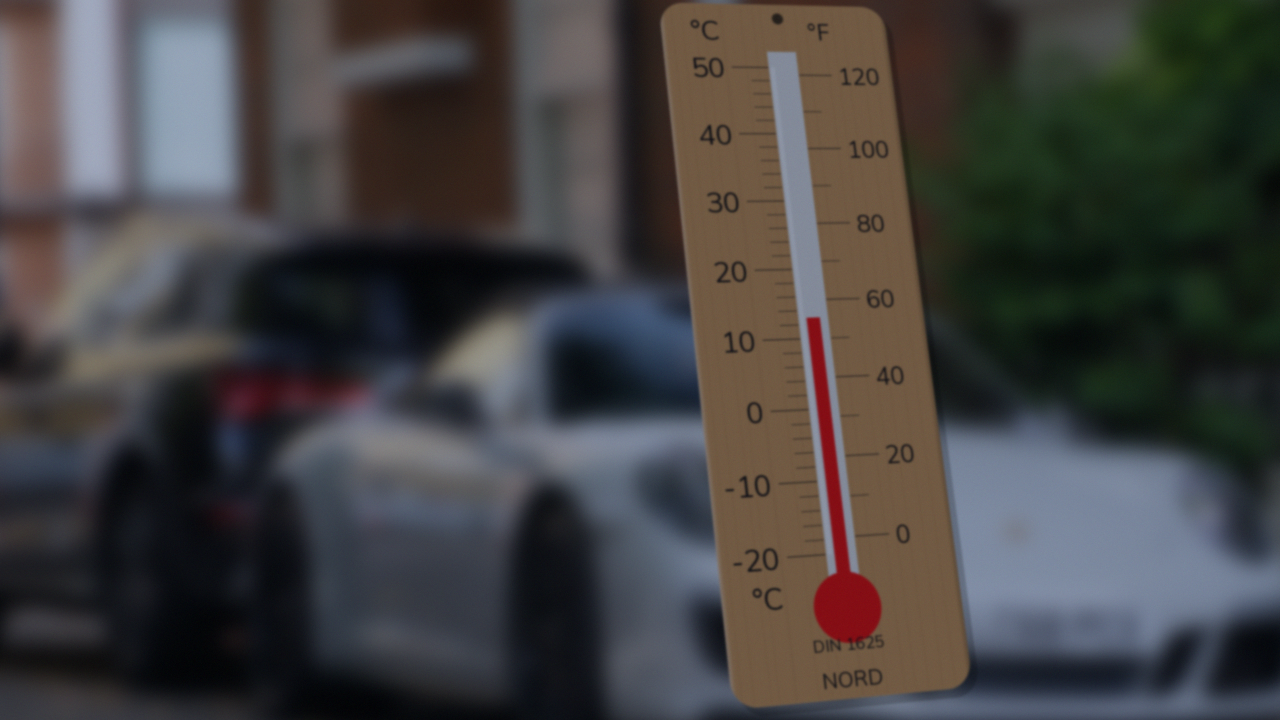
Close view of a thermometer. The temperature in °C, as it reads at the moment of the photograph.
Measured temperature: 13 °C
